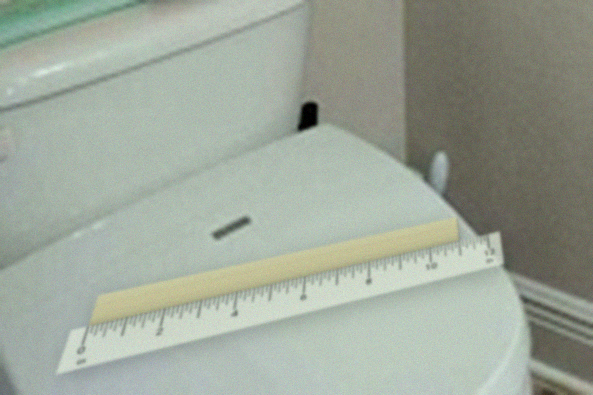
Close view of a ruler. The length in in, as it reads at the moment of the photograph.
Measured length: 11 in
